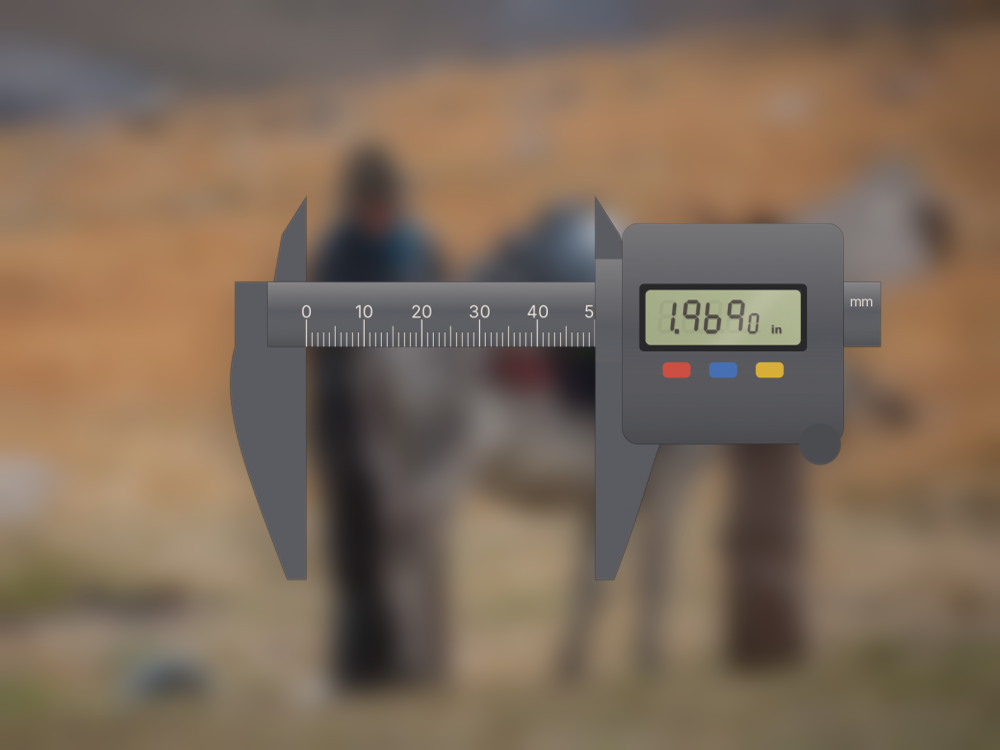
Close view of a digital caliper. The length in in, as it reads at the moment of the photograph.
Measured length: 1.9690 in
